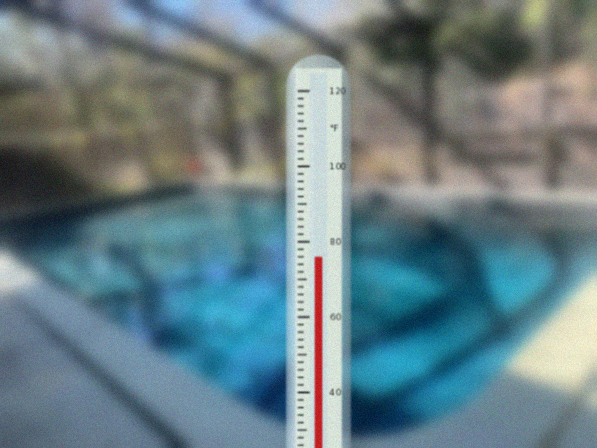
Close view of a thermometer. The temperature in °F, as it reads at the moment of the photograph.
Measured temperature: 76 °F
